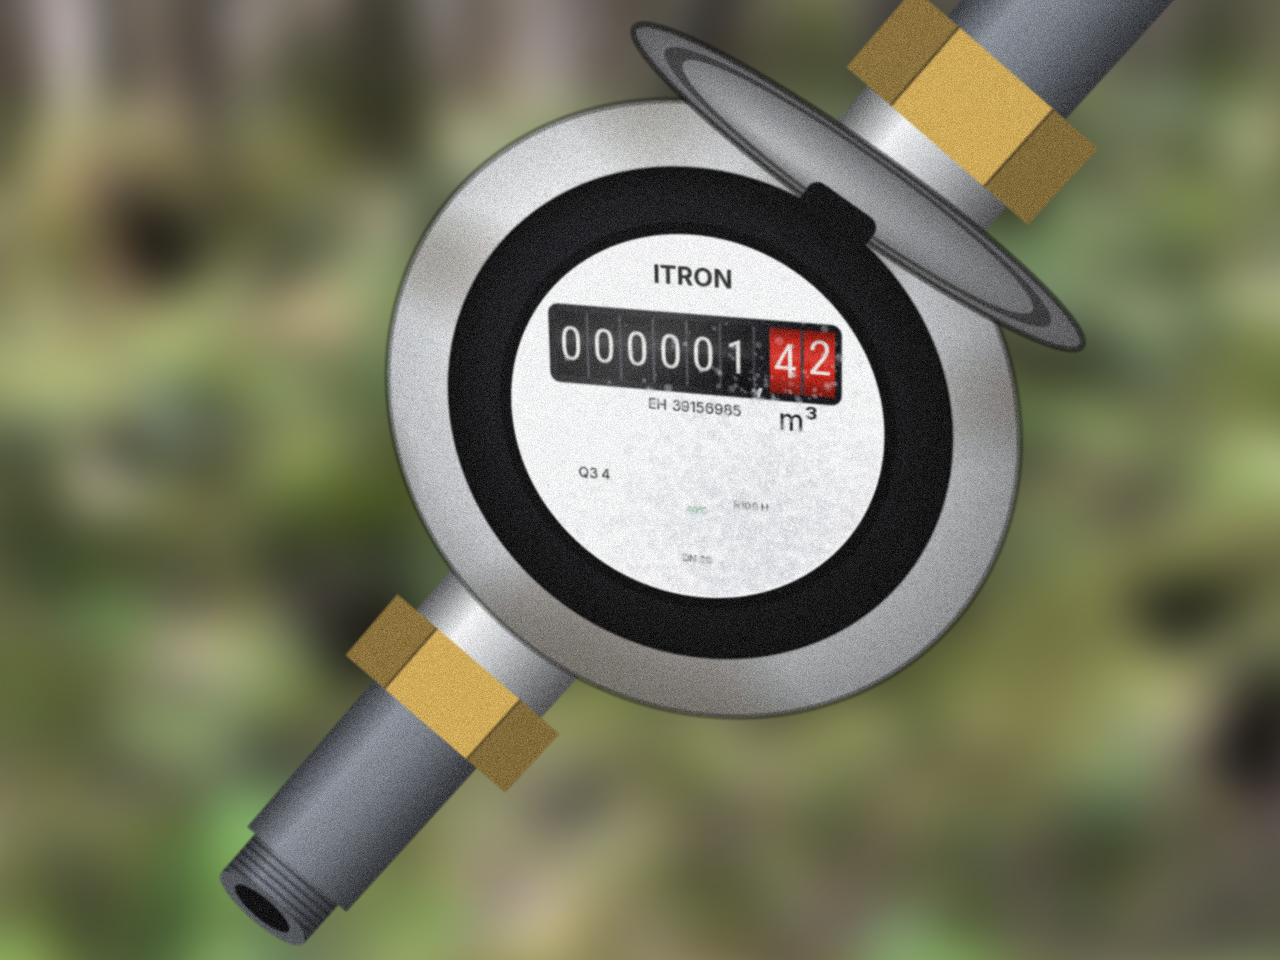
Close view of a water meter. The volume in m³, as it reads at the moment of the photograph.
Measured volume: 1.42 m³
